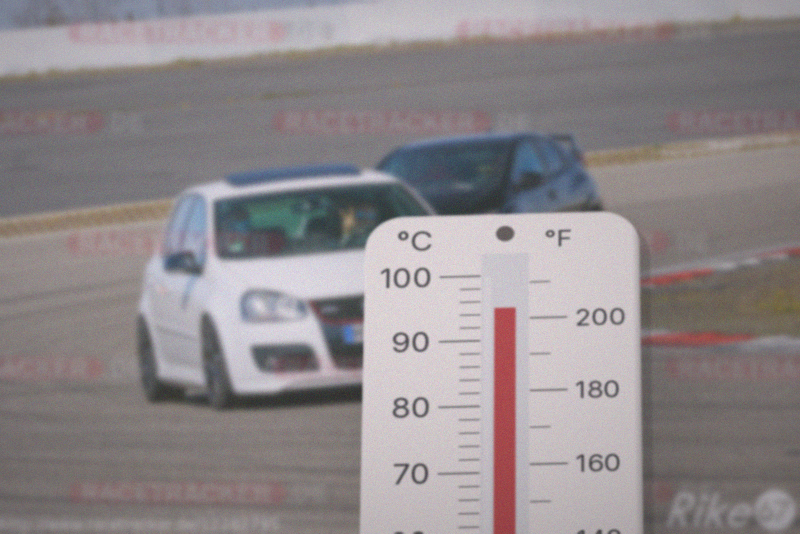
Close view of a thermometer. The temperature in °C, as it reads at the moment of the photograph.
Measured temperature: 95 °C
